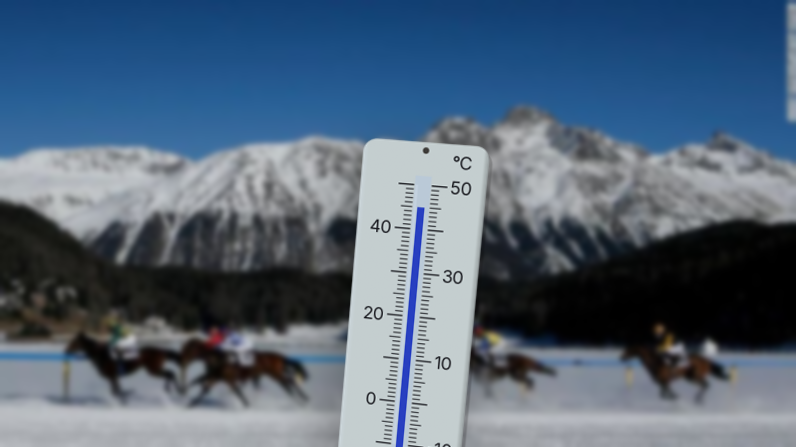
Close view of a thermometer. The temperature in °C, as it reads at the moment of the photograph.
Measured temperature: 45 °C
